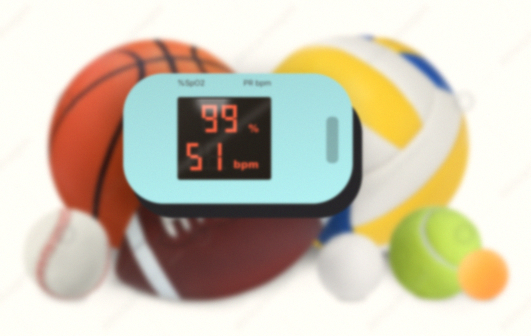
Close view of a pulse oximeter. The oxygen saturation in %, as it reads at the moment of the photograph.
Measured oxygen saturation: 99 %
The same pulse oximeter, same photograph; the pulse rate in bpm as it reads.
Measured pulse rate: 51 bpm
